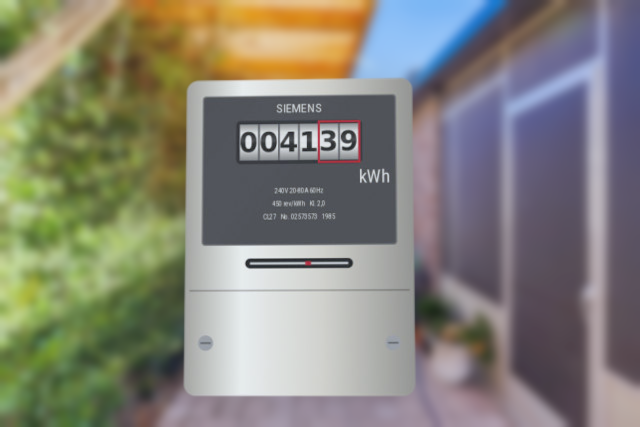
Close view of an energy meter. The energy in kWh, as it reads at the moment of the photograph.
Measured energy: 41.39 kWh
